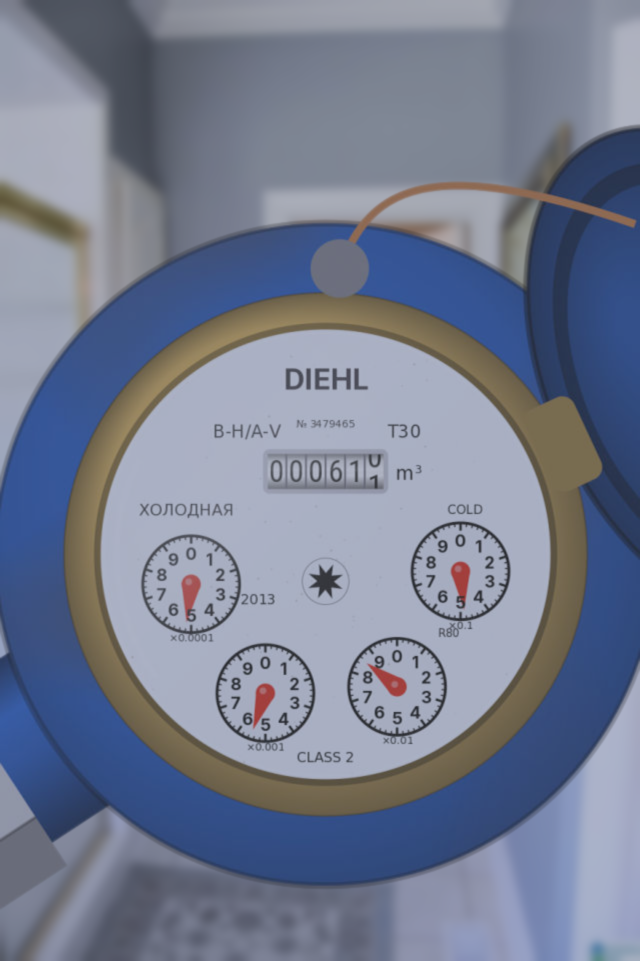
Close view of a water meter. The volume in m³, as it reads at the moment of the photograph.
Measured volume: 610.4855 m³
